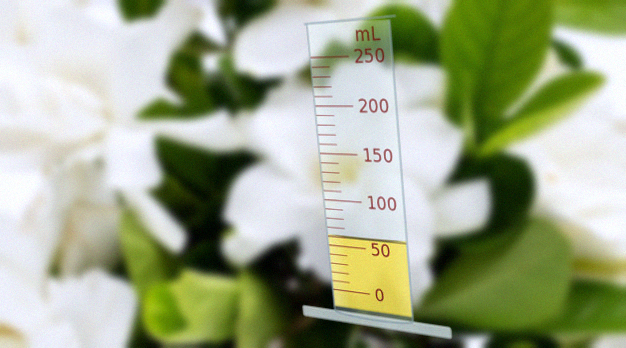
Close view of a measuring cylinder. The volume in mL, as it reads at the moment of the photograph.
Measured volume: 60 mL
